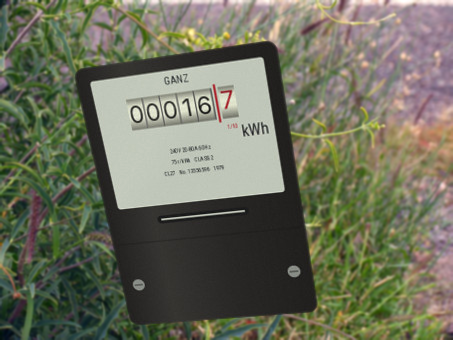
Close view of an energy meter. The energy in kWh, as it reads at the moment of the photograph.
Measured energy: 16.7 kWh
